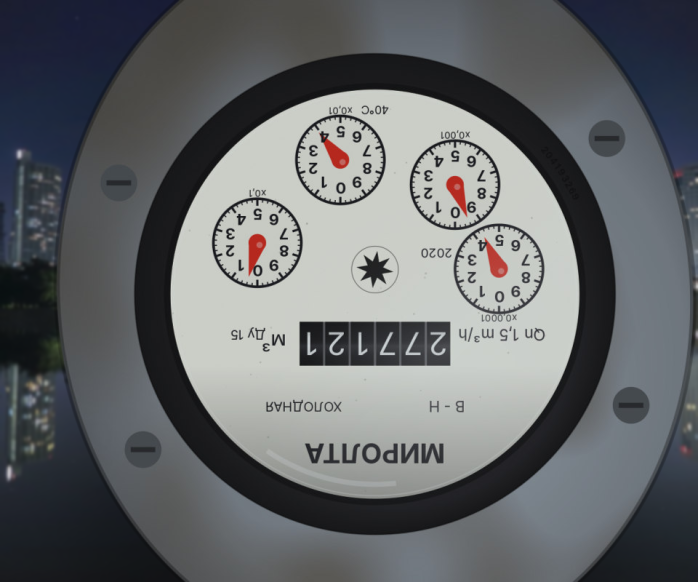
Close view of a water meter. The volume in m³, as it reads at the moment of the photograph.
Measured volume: 277121.0394 m³
